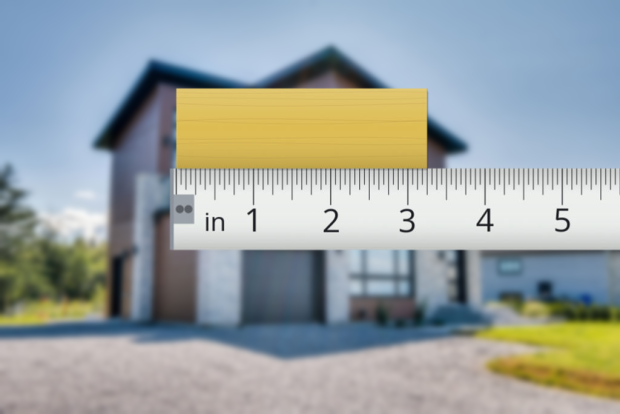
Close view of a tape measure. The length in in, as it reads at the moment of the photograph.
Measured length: 3.25 in
